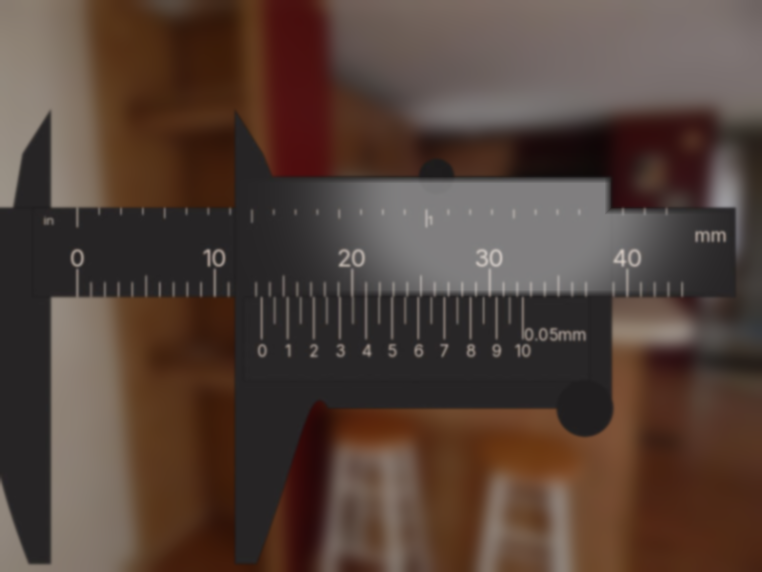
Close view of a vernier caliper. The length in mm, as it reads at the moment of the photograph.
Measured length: 13.4 mm
